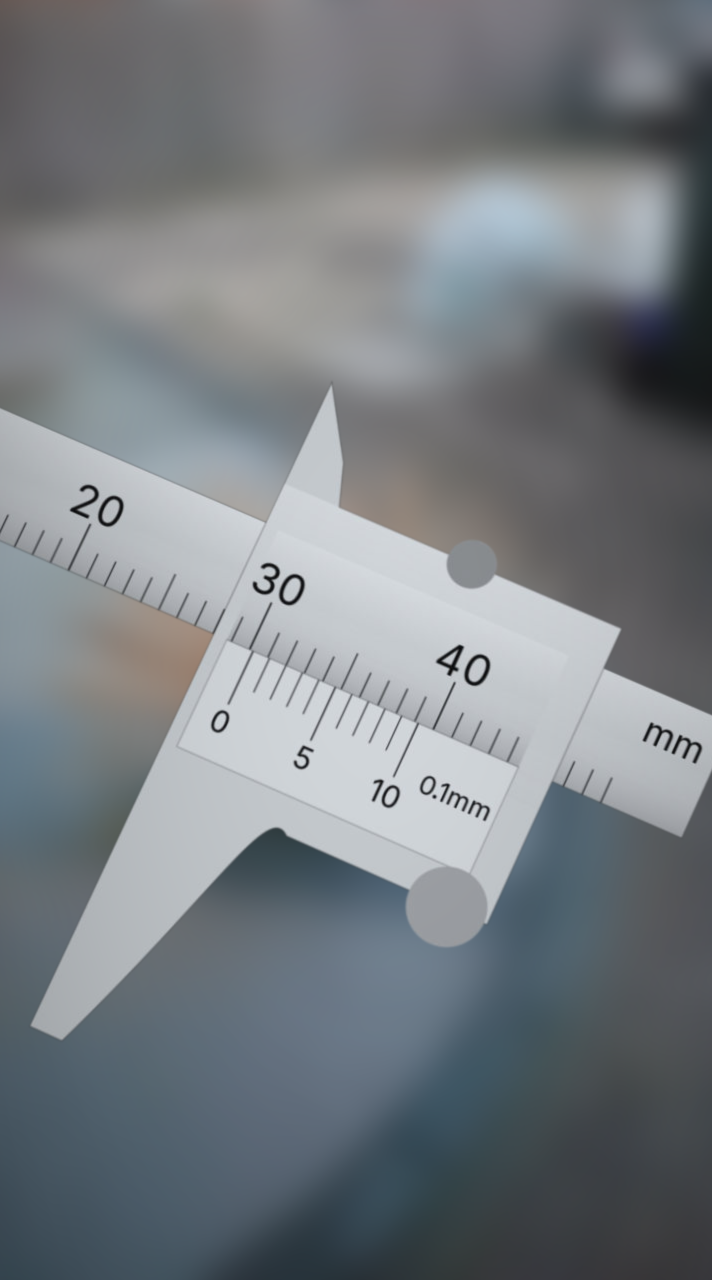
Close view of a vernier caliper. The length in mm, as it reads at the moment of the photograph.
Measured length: 30.2 mm
